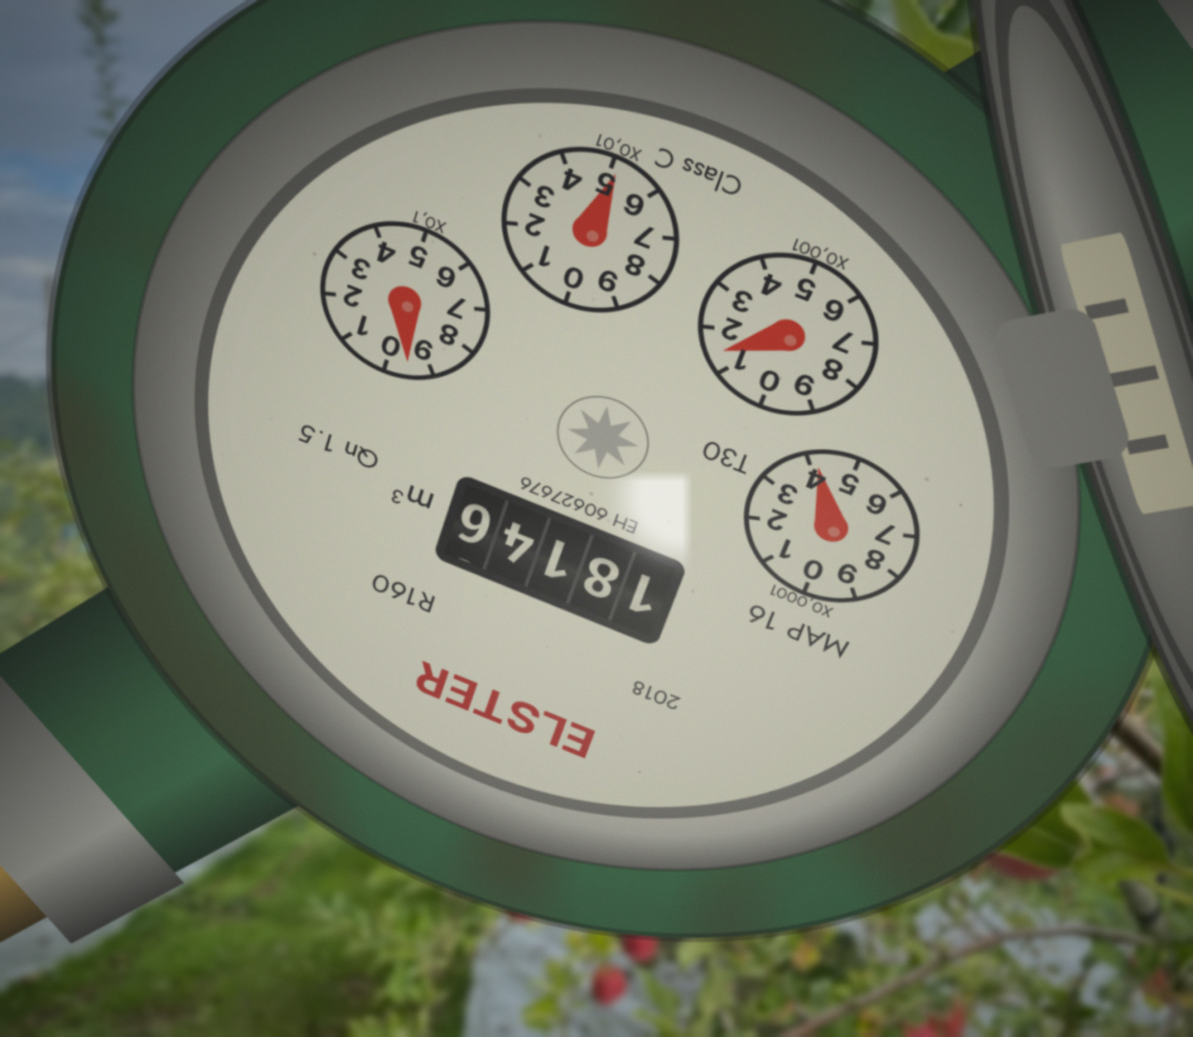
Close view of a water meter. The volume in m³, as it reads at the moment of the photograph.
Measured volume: 18145.9514 m³
